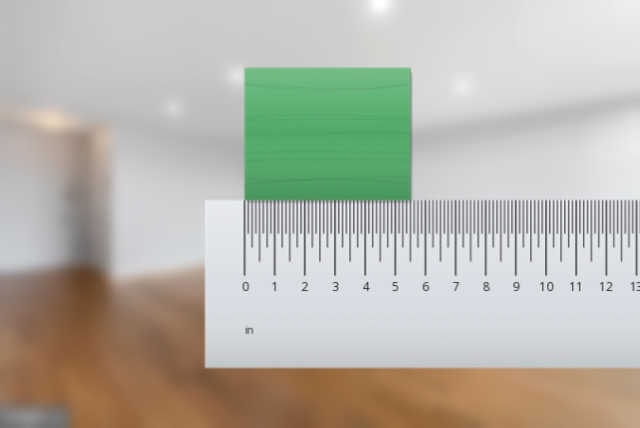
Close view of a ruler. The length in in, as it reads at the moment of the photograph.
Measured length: 5.5 in
